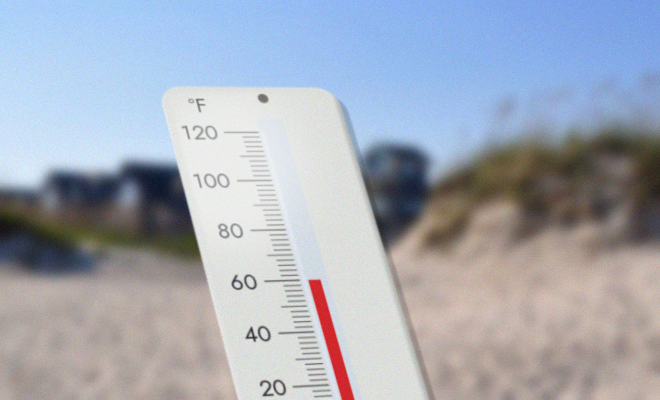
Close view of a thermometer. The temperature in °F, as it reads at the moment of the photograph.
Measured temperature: 60 °F
